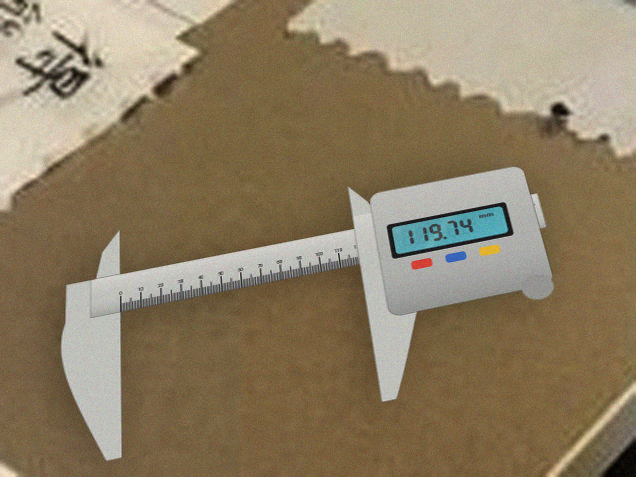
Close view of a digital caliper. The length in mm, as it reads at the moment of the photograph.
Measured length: 119.74 mm
